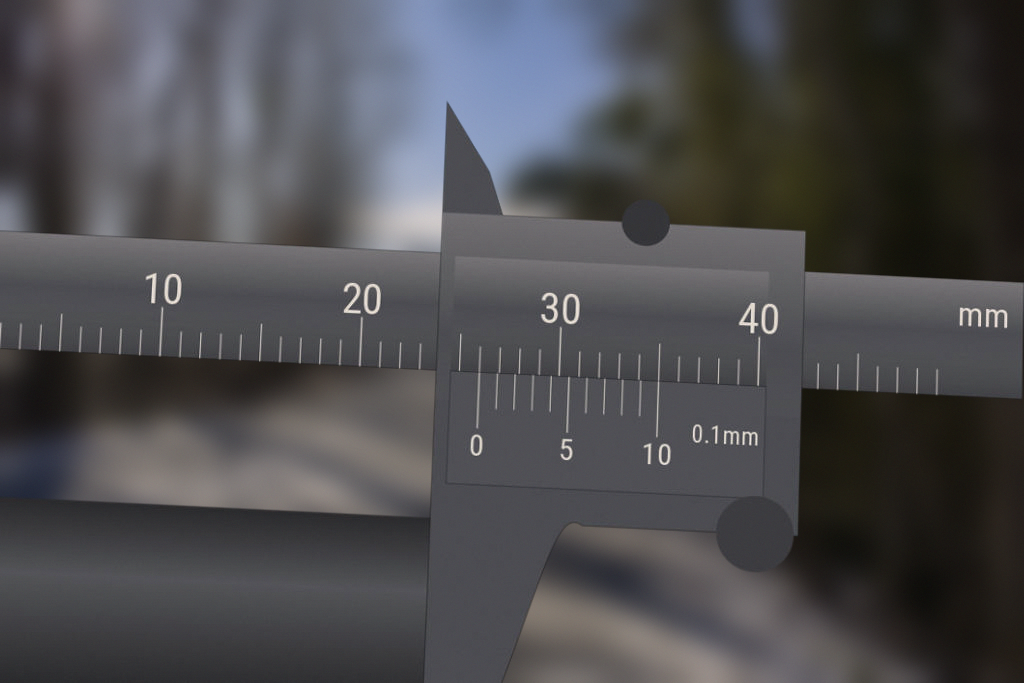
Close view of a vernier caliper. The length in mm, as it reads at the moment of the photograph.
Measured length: 26.0 mm
